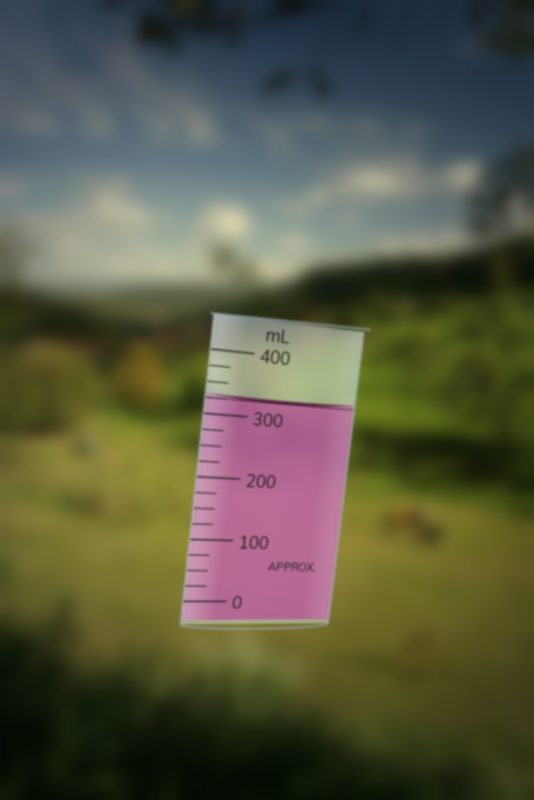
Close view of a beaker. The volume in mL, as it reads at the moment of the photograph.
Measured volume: 325 mL
